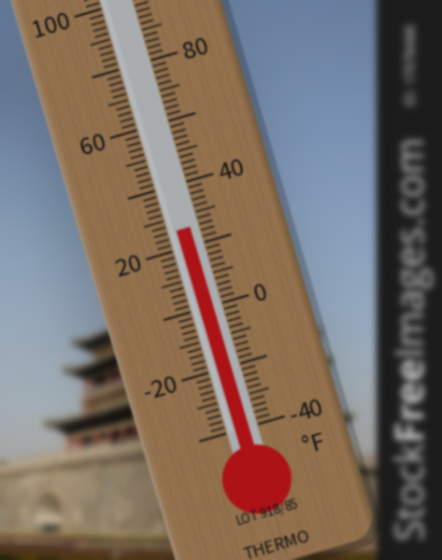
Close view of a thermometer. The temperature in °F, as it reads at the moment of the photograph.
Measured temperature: 26 °F
